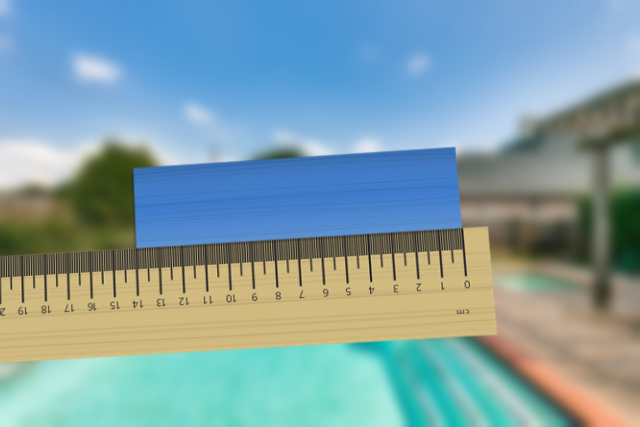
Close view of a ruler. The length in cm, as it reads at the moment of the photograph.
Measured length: 14 cm
